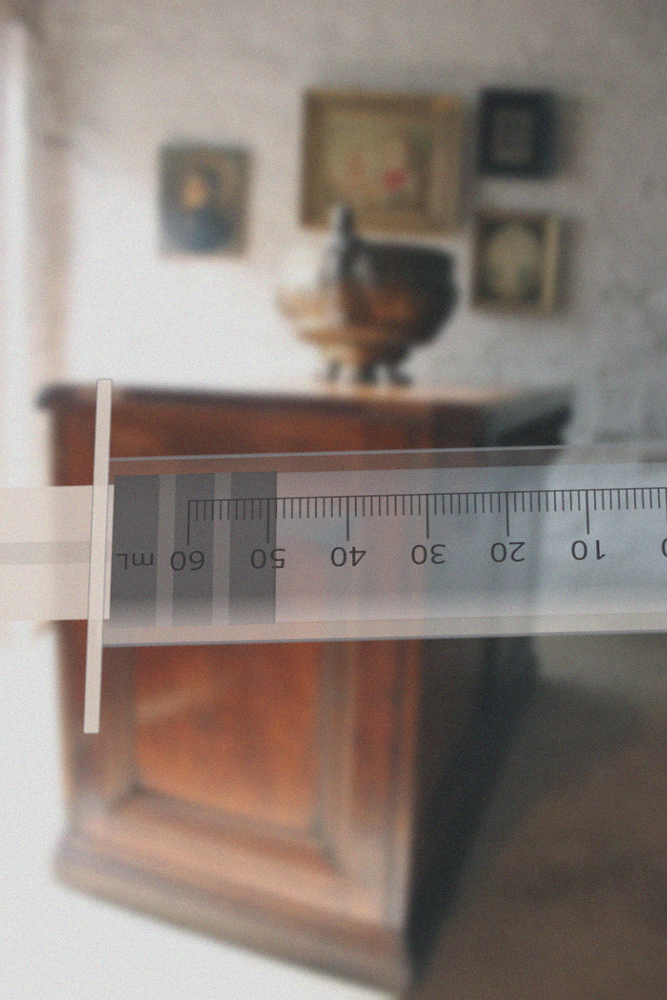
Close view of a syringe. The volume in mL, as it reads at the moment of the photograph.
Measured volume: 49 mL
